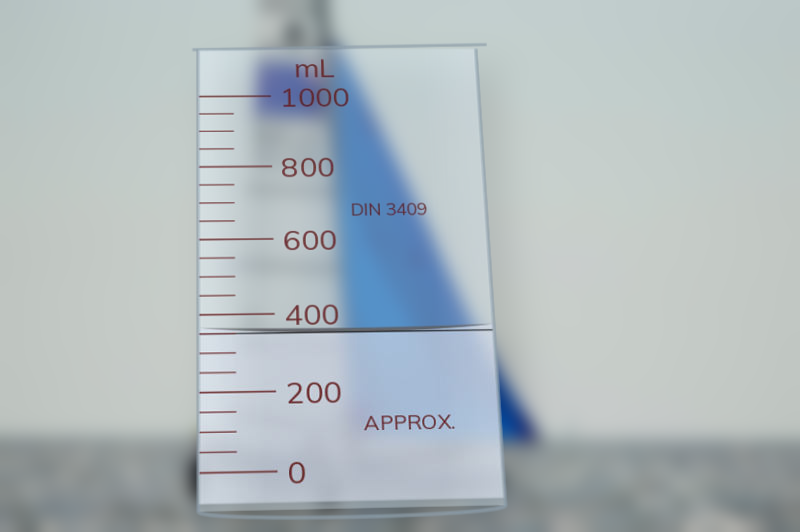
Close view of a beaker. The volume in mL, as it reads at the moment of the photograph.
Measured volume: 350 mL
